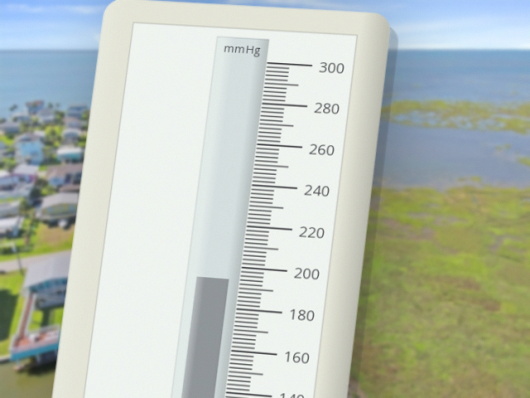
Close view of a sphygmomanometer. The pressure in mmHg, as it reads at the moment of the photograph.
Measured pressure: 194 mmHg
